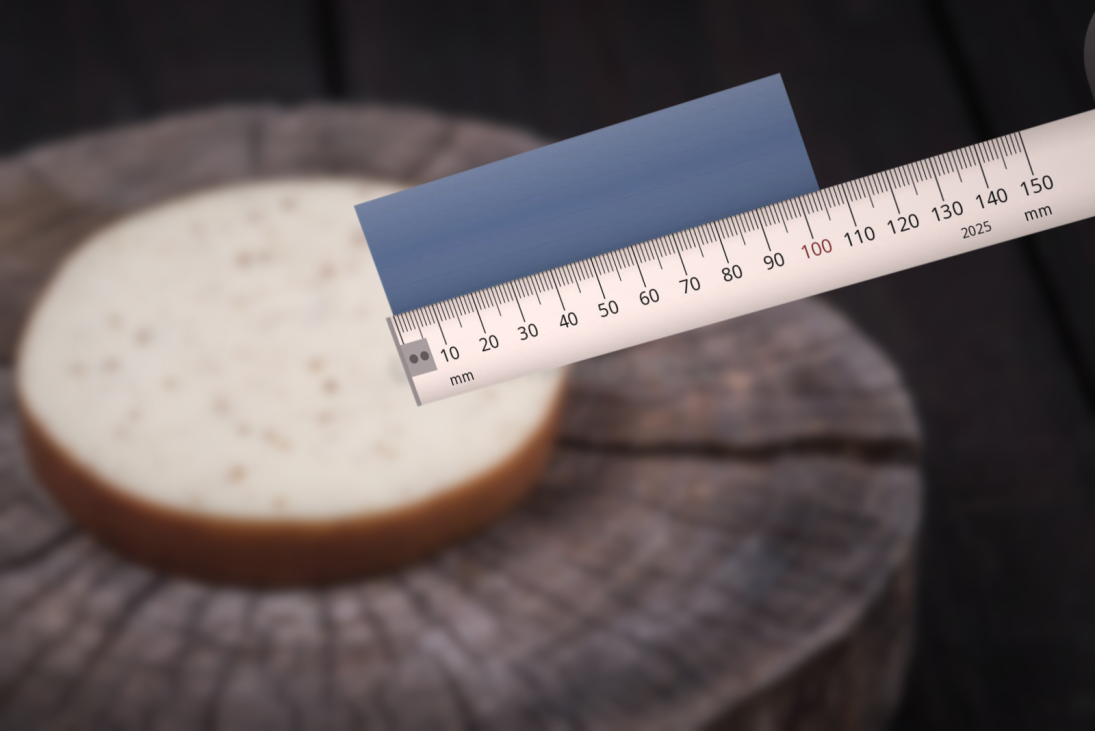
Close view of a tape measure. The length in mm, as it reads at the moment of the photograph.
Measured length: 105 mm
